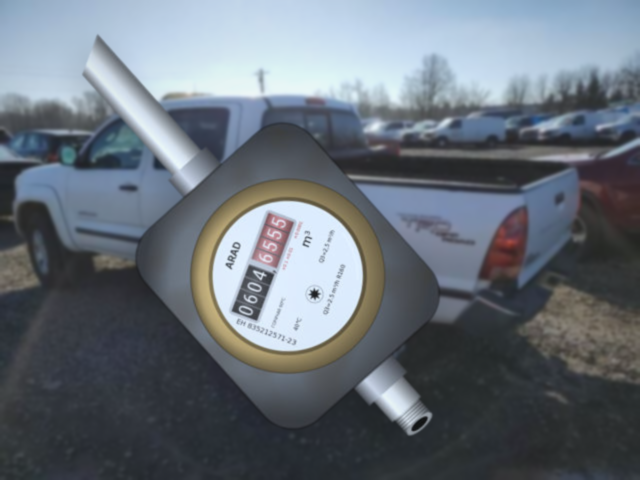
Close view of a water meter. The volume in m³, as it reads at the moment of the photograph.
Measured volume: 604.6555 m³
